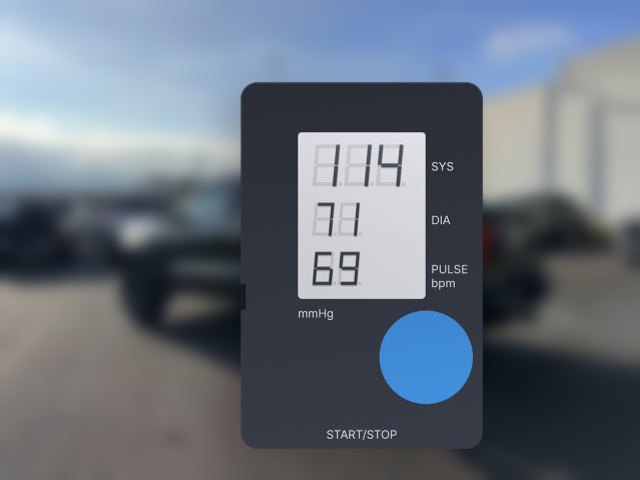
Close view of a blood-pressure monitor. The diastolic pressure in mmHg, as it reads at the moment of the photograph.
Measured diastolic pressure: 71 mmHg
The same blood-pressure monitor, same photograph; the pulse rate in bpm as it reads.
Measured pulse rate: 69 bpm
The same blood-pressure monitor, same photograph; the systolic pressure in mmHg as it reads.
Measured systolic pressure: 114 mmHg
